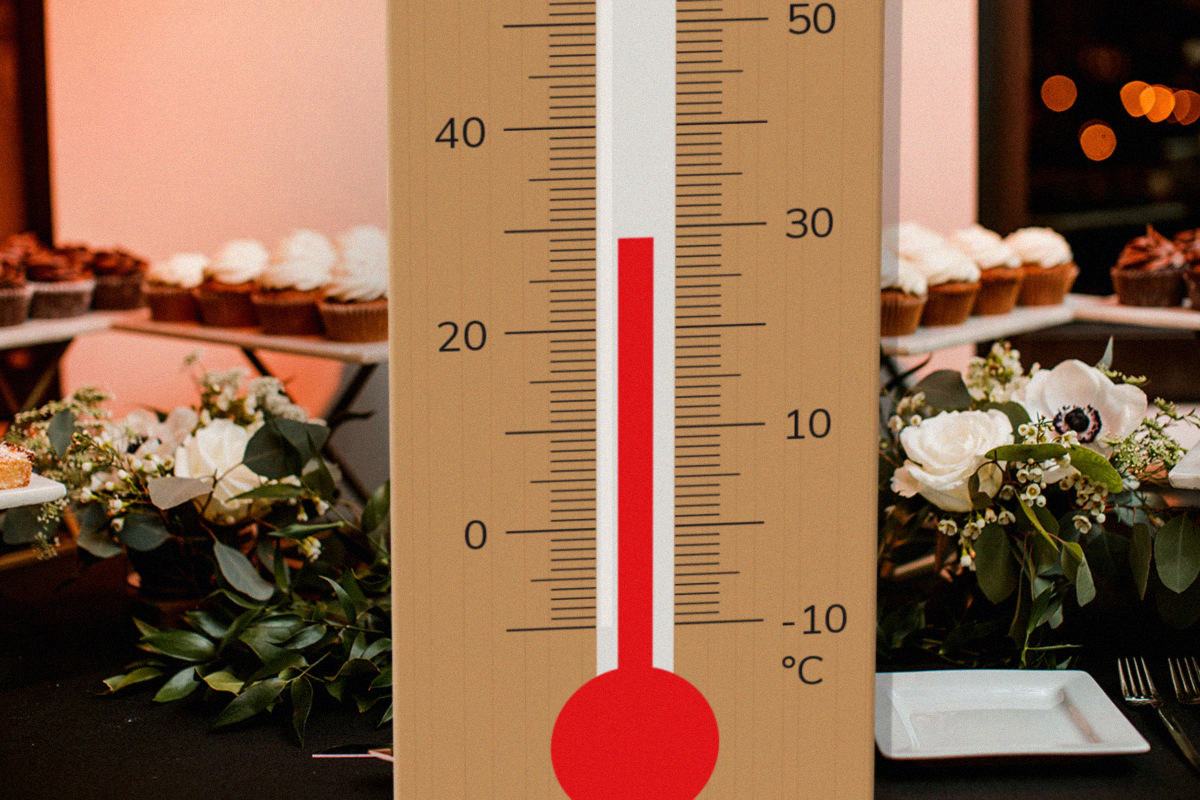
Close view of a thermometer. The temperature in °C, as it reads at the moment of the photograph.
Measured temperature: 29 °C
